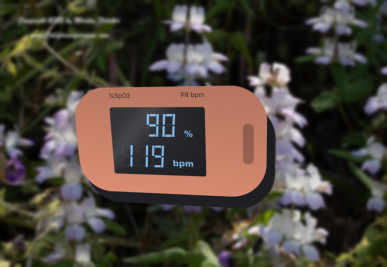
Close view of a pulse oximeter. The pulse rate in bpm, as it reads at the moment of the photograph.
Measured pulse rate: 119 bpm
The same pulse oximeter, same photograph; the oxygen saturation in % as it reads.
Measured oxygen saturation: 90 %
